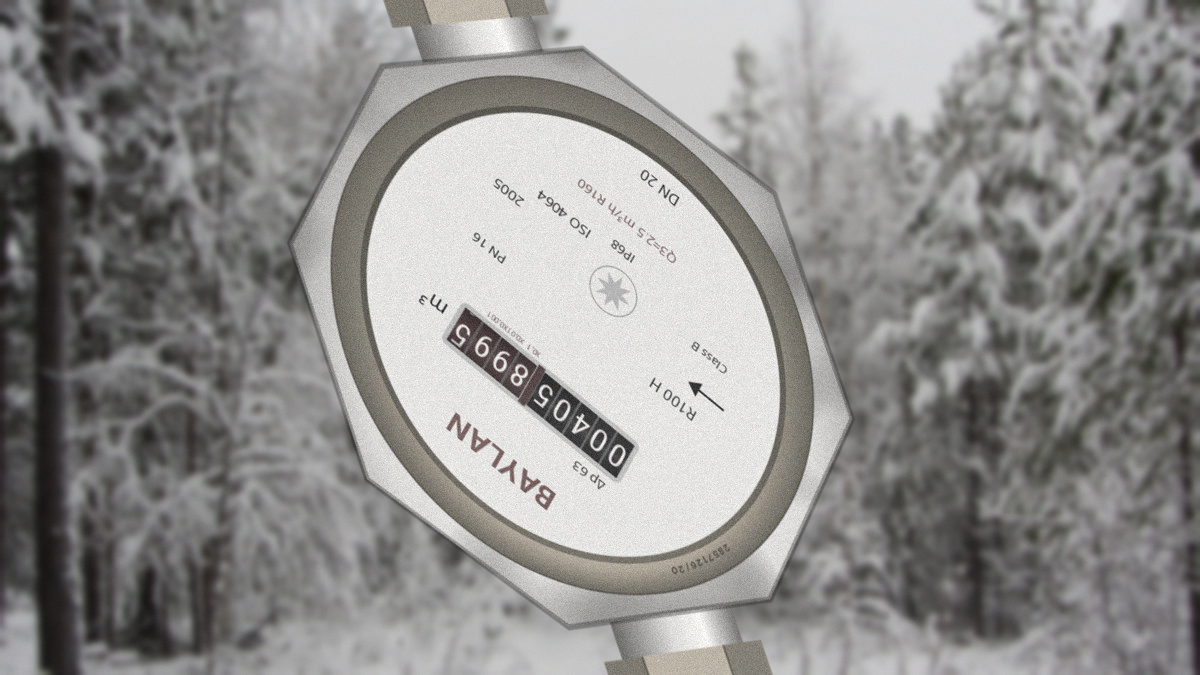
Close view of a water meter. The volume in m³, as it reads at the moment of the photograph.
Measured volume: 405.8995 m³
